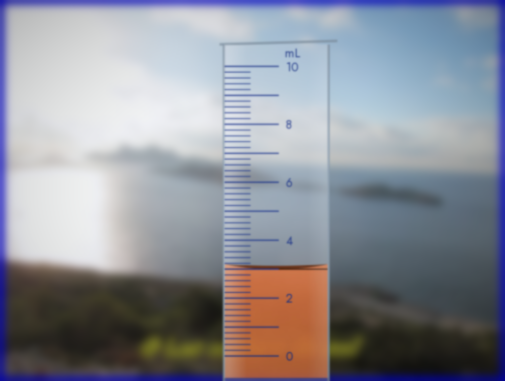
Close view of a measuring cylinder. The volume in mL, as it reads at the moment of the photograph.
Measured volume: 3 mL
